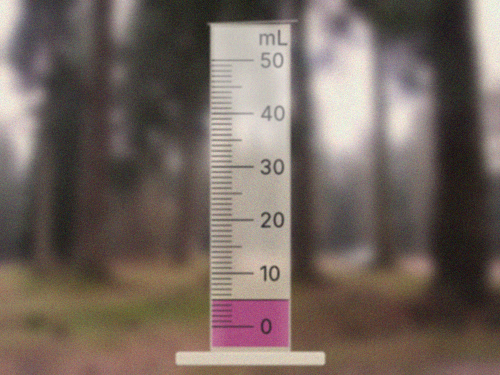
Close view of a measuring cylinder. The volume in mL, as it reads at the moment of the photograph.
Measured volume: 5 mL
